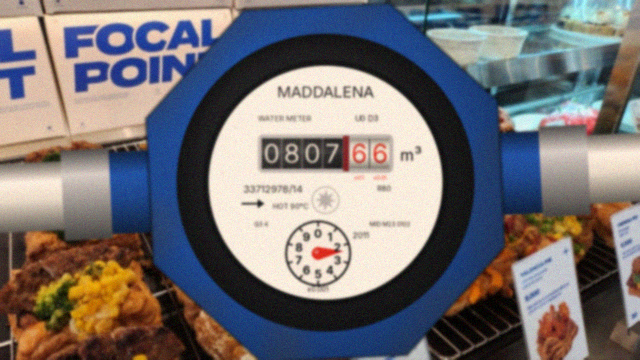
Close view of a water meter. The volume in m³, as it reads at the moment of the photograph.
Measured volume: 807.662 m³
